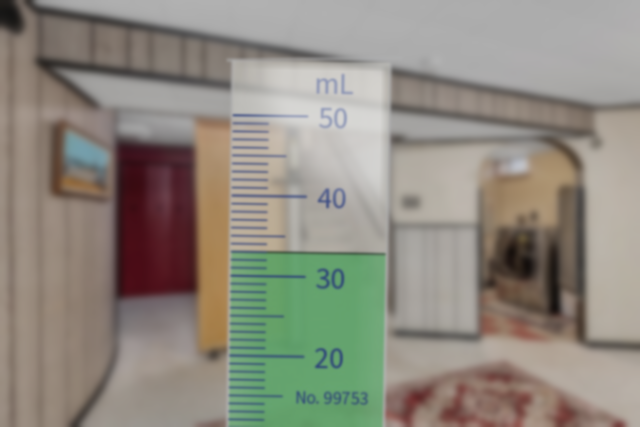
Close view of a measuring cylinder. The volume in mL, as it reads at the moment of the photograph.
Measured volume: 33 mL
